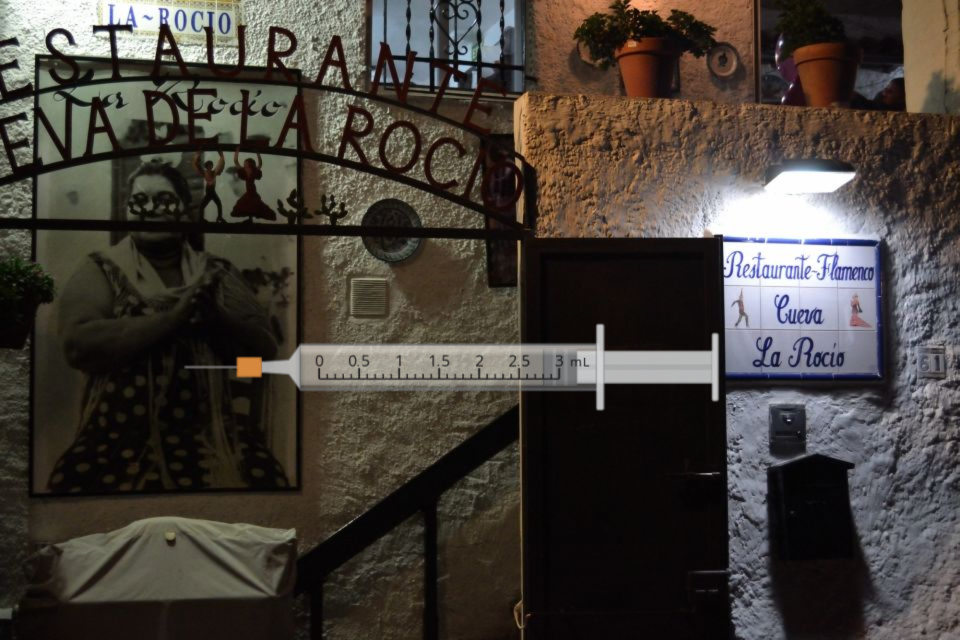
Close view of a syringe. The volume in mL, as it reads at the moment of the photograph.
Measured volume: 2.8 mL
